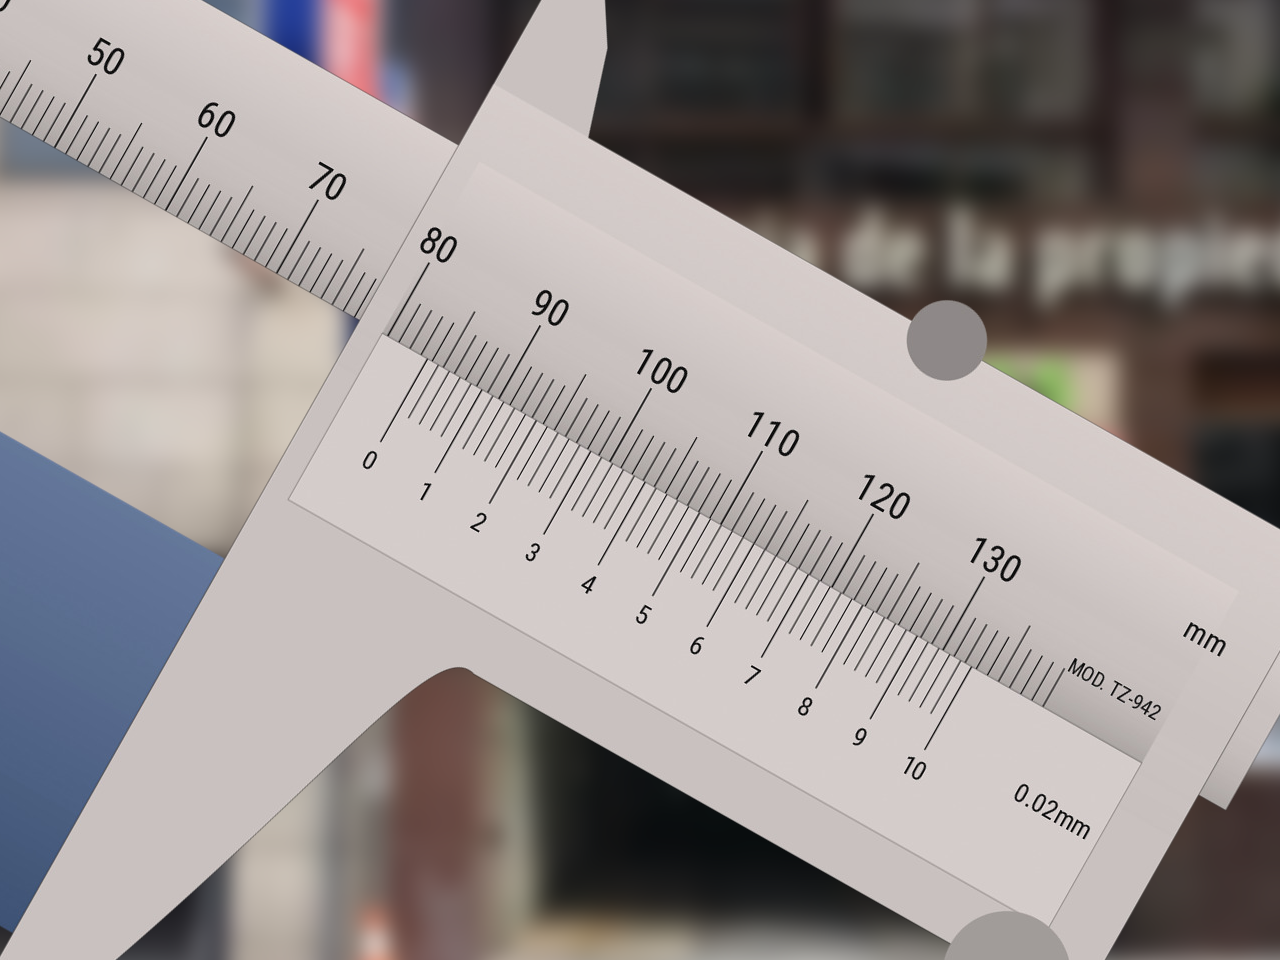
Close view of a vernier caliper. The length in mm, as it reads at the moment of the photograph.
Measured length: 83.6 mm
